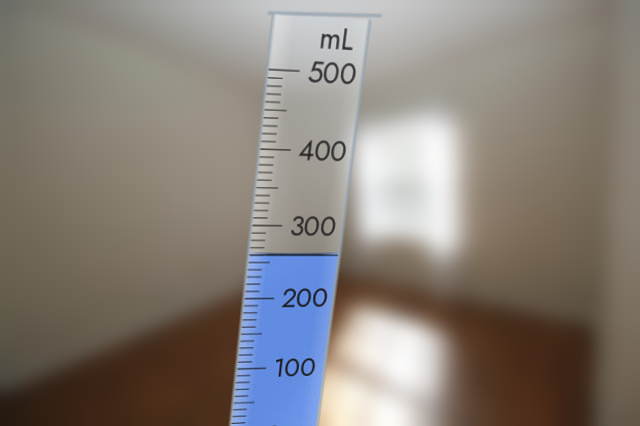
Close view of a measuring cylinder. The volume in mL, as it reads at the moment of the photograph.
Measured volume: 260 mL
